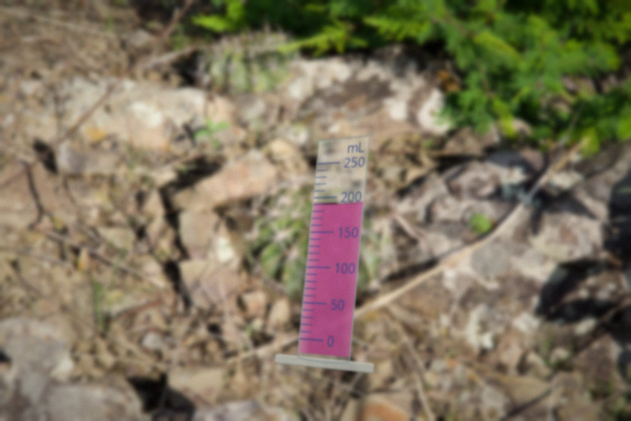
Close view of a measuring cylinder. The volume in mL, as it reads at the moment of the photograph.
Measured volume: 190 mL
